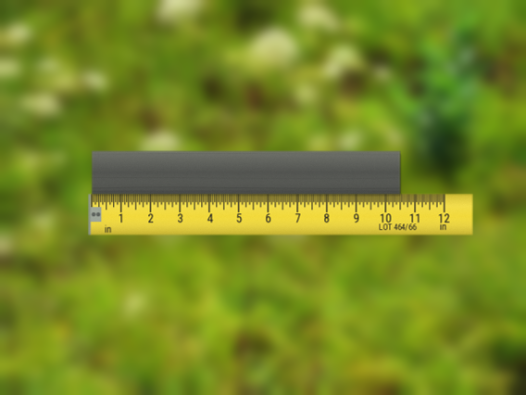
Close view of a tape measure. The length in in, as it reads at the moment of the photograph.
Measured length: 10.5 in
